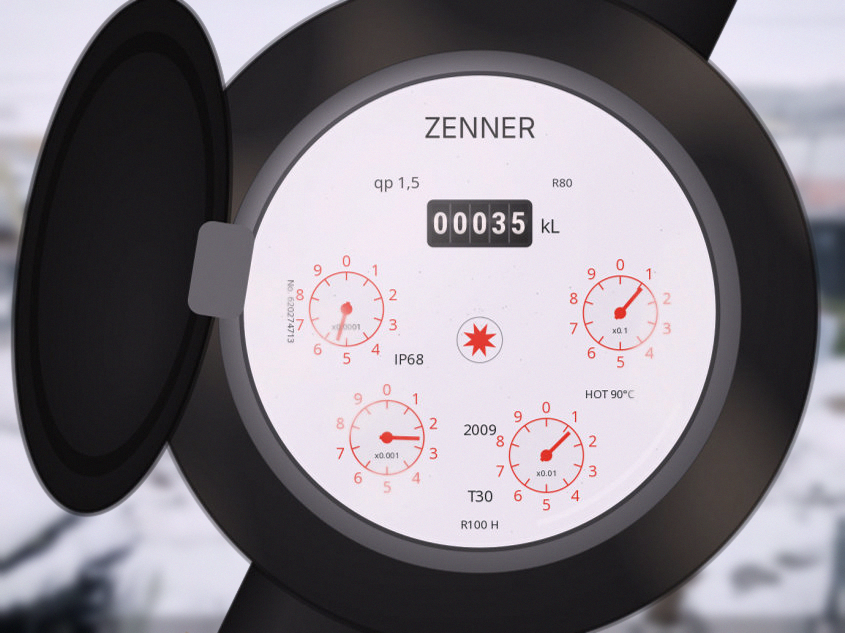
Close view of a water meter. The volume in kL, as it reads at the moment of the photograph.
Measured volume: 35.1125 kL
